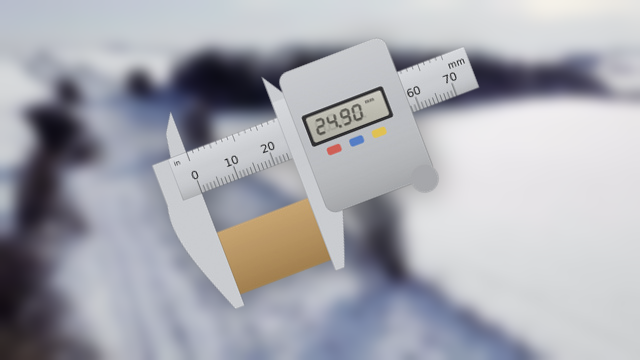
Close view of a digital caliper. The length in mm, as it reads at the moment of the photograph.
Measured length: 24.90 mm
